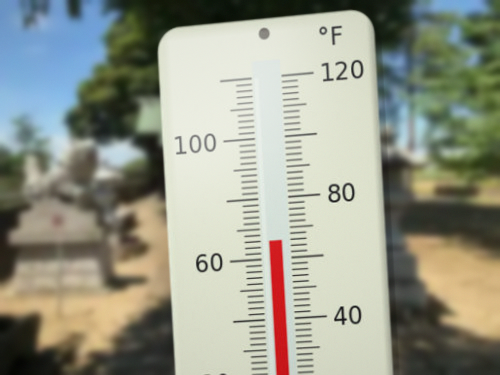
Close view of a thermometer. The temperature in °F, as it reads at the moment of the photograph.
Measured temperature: 66 °F
